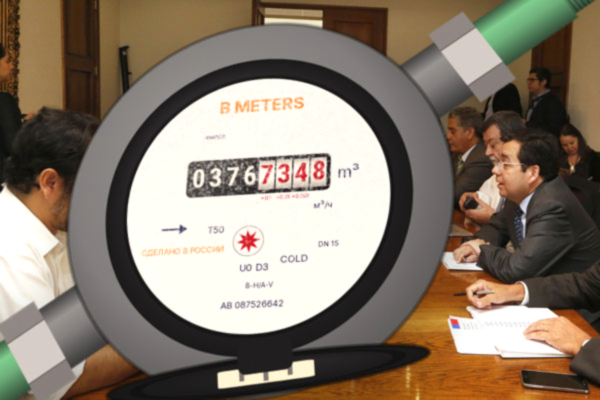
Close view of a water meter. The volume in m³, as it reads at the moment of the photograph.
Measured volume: 376.7348 m³
